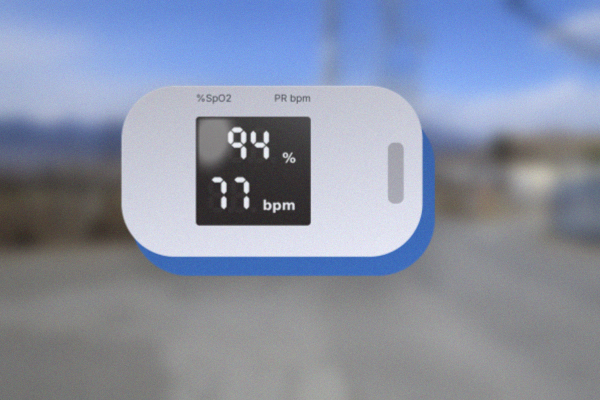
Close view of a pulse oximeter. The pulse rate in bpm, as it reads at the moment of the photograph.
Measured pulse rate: 77 bpm
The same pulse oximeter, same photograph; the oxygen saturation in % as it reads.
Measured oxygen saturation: 94 %
